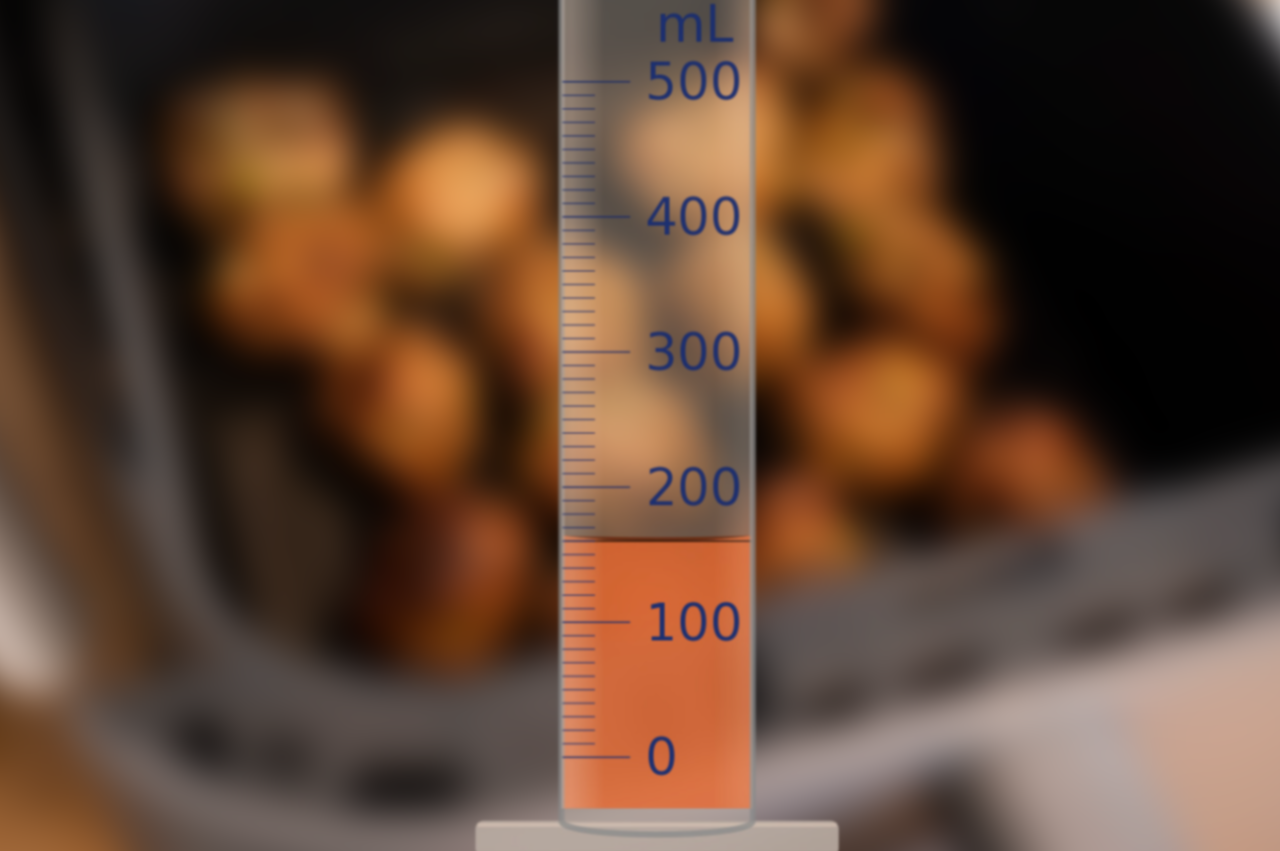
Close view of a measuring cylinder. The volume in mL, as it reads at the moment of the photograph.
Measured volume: 160 mL
